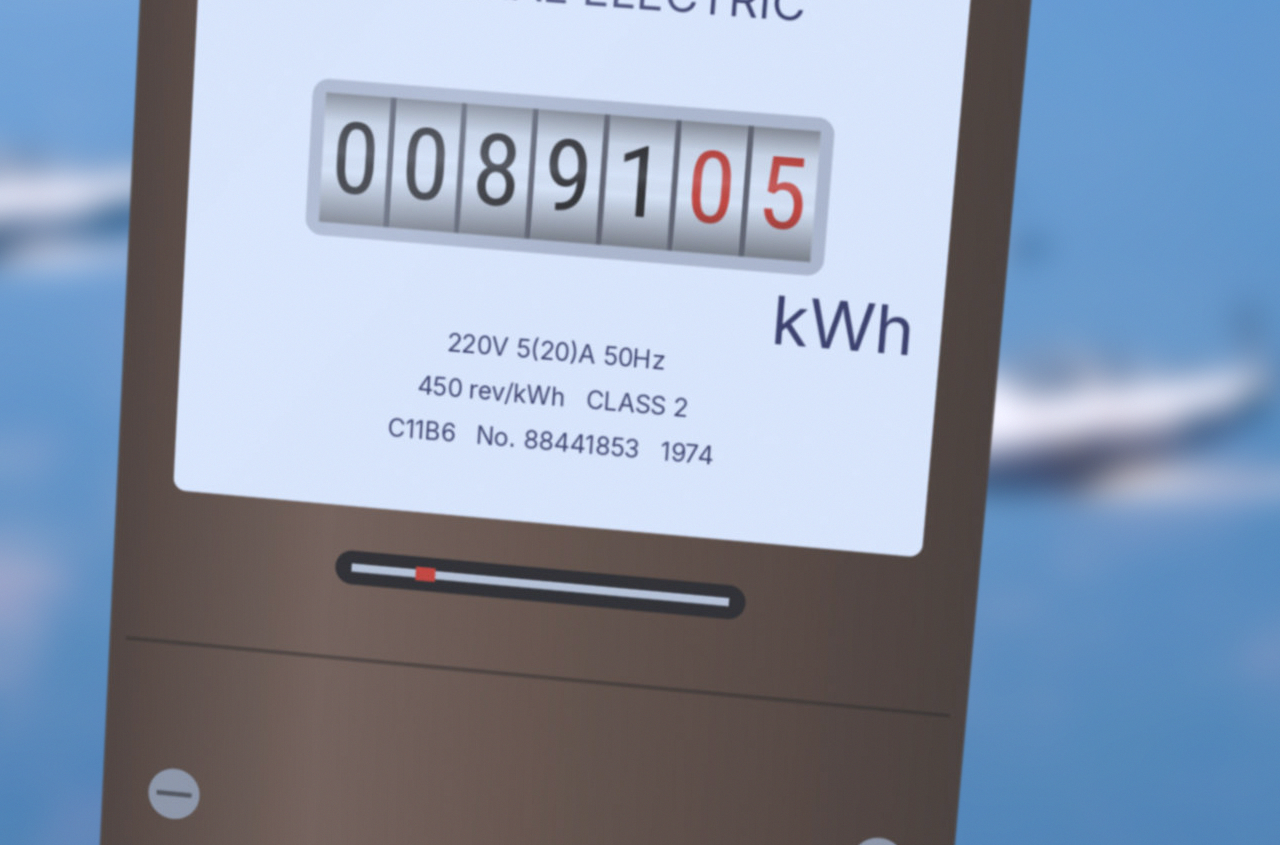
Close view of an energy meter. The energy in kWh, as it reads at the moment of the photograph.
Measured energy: 891.05 kWh
